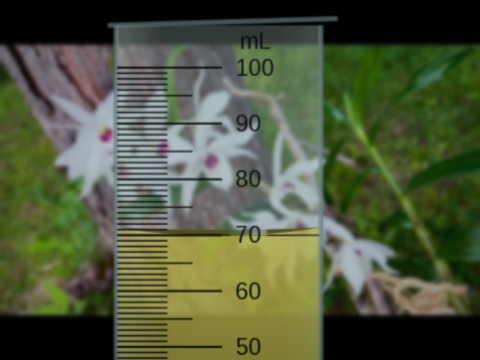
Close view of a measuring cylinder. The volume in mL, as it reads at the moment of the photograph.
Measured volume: 70 mL
